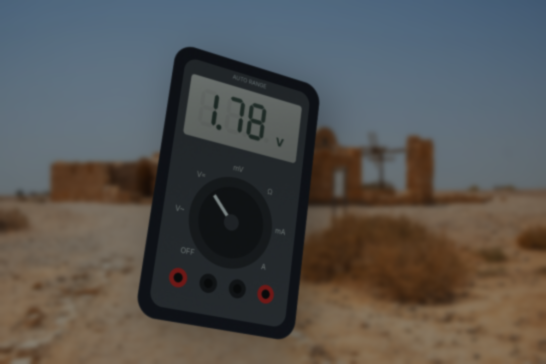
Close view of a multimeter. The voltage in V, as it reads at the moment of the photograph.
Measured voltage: 1.78 V
